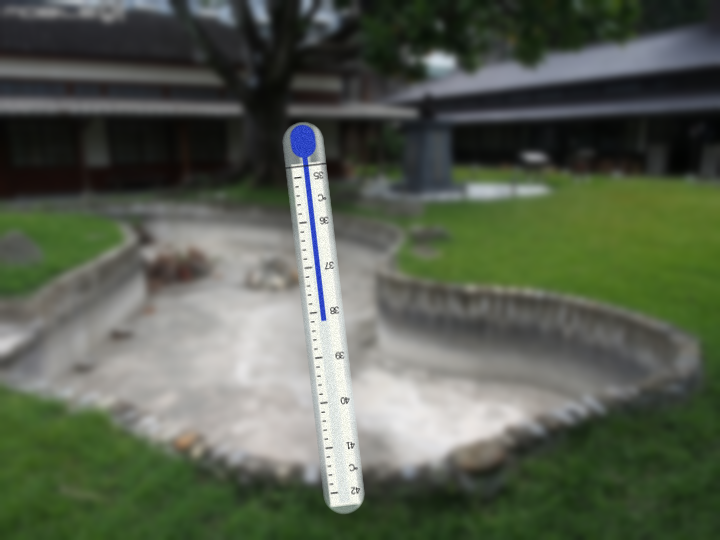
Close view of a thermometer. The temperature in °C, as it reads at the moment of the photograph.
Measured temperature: 38.2 °C
